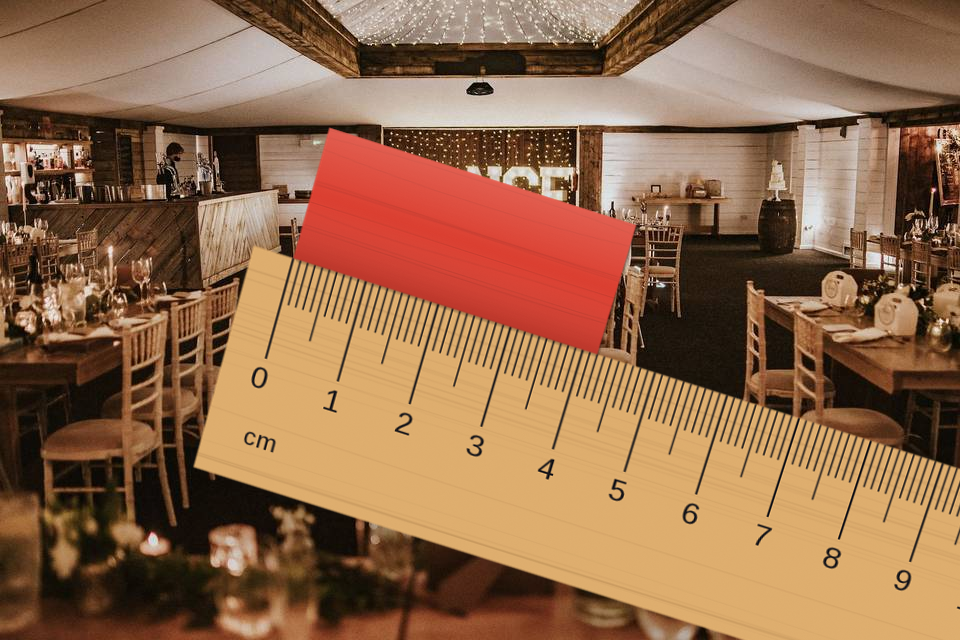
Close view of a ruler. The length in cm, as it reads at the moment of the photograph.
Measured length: 4.2 cm
